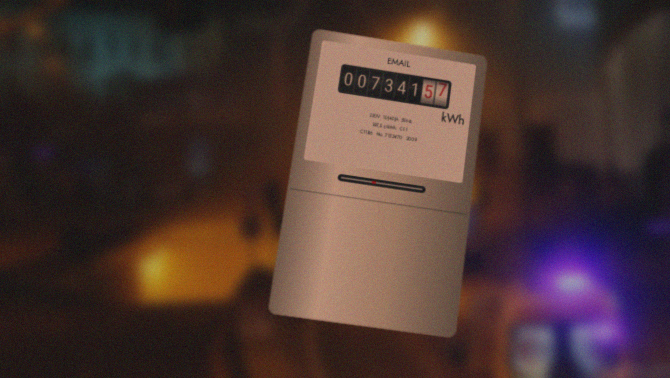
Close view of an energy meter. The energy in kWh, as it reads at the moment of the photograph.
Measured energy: 7341.57 kWh
